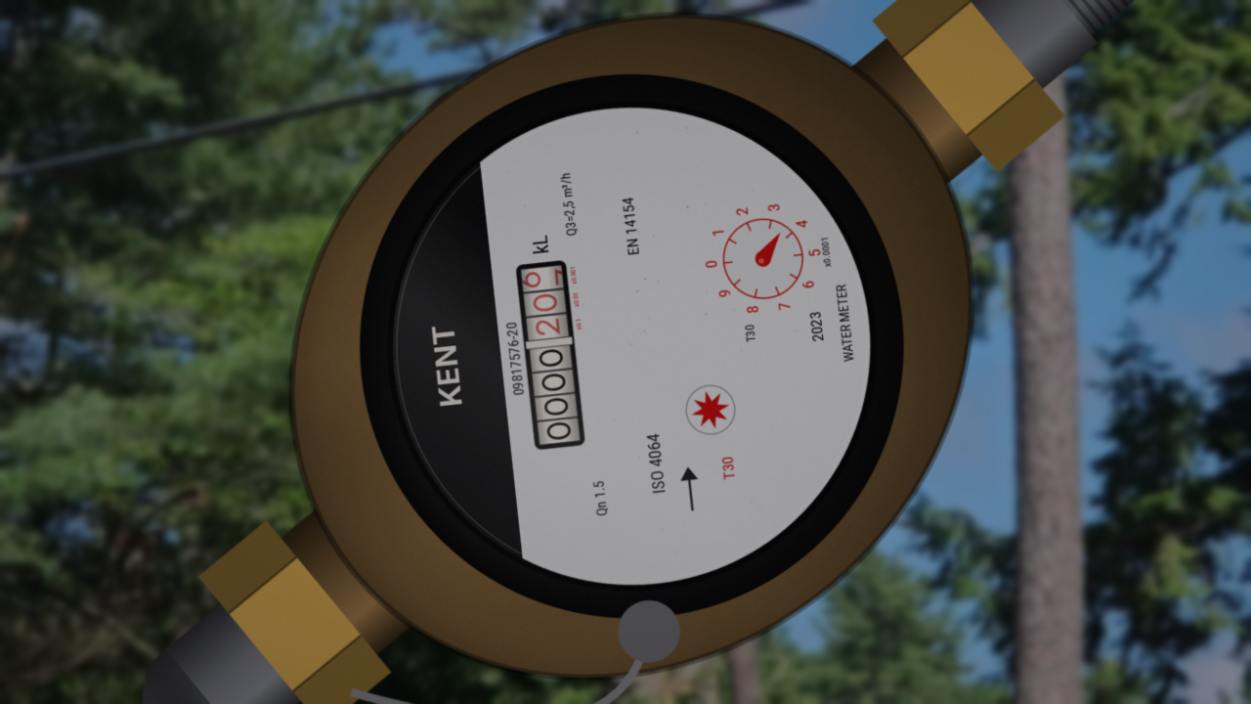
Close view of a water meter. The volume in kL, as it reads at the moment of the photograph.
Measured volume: 0.2063 kL
